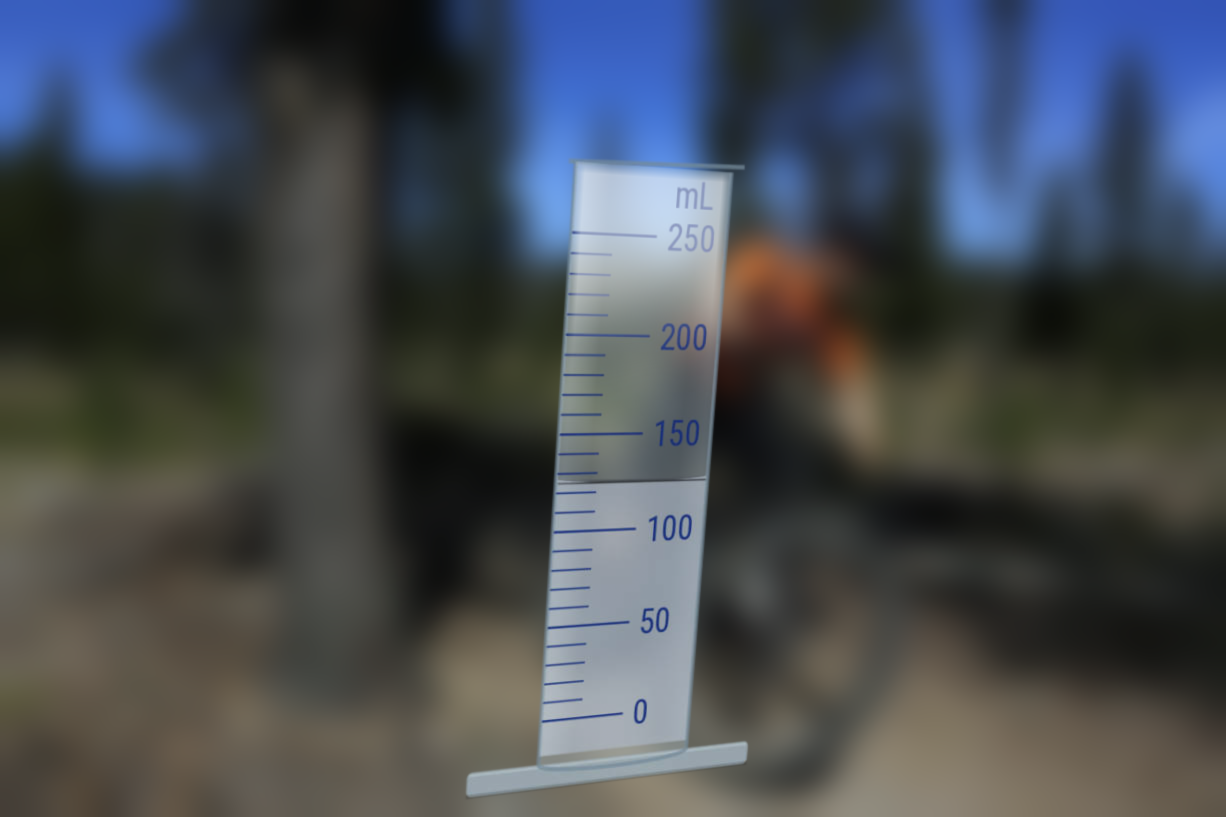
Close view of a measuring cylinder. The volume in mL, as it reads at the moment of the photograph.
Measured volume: 125 mL
